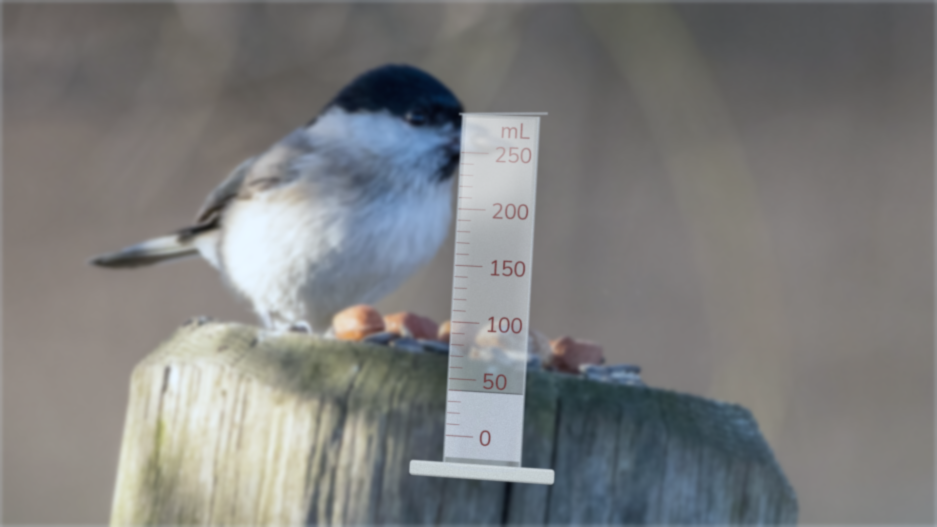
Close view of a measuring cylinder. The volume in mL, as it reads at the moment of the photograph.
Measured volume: 40 mL
